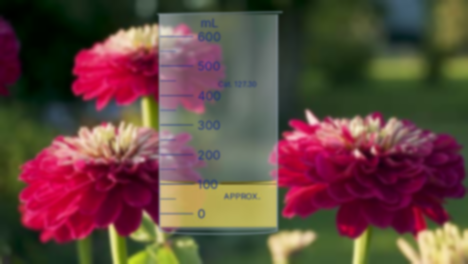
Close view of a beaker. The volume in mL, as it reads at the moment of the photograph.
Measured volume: 100 mL
